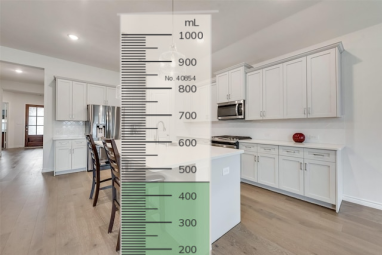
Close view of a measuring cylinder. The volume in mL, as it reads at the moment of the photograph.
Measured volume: 450 mL
